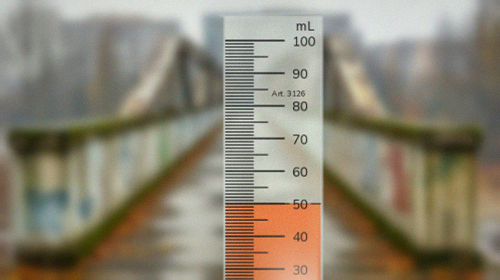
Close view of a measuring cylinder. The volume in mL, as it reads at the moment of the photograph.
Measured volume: 50 mL
